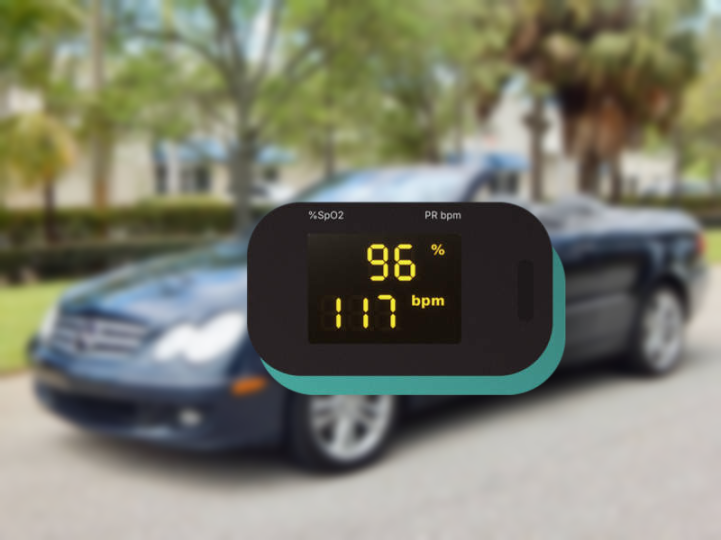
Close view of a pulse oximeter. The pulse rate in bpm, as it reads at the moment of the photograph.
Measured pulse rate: 117 bpm
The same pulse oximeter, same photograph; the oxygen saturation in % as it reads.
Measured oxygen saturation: 96 %
